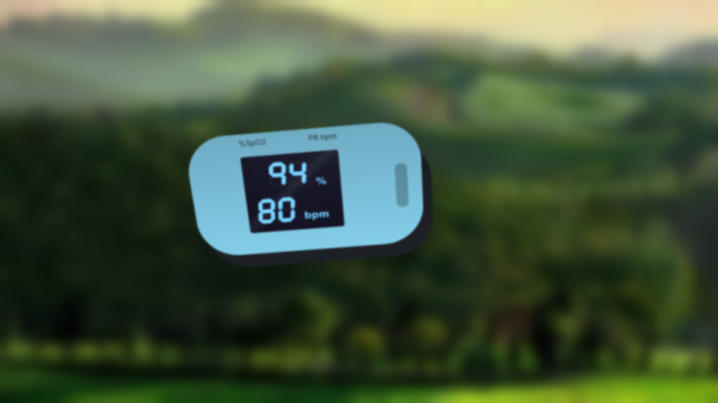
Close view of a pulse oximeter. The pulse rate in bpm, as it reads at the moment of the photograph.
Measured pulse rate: 80 bpm
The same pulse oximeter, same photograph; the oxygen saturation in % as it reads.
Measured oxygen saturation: 94 %
